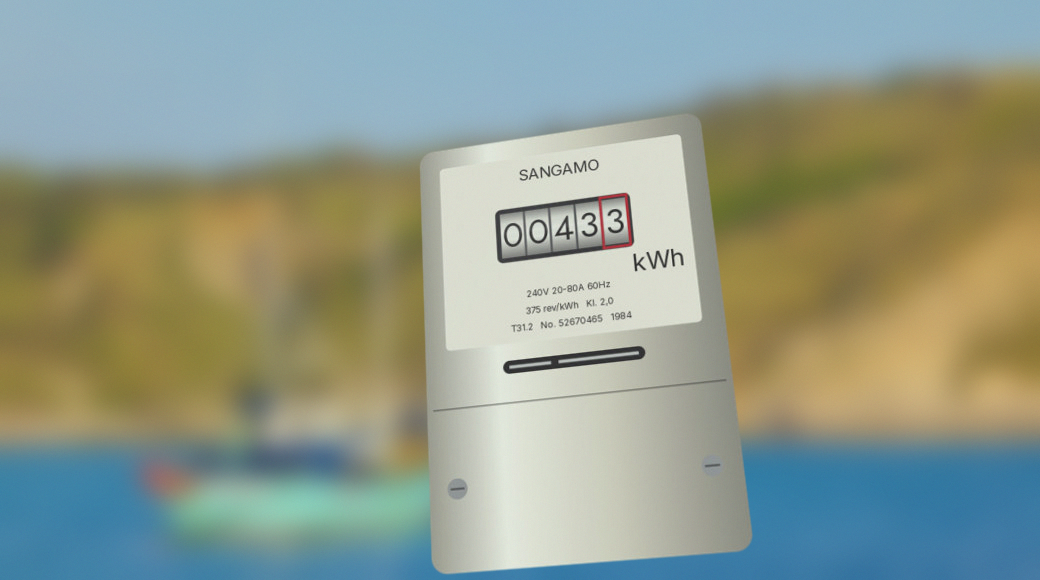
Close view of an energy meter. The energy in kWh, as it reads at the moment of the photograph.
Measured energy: 43.3 kWh
